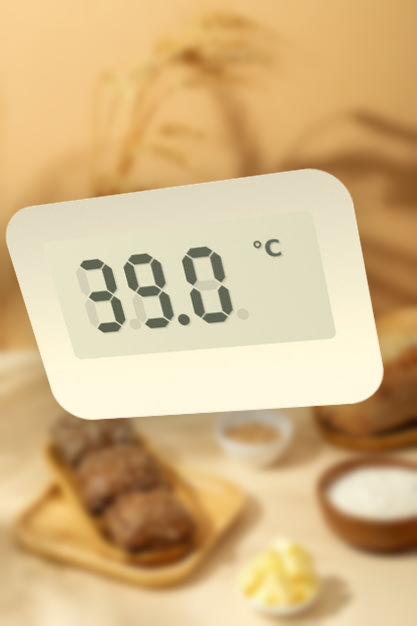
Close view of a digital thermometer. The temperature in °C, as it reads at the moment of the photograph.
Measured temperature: 39.0 °C
